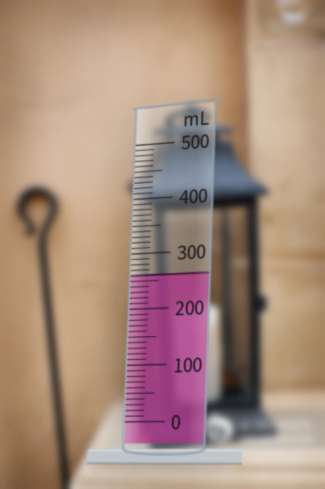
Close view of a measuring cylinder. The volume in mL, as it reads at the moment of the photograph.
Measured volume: 260 mL
